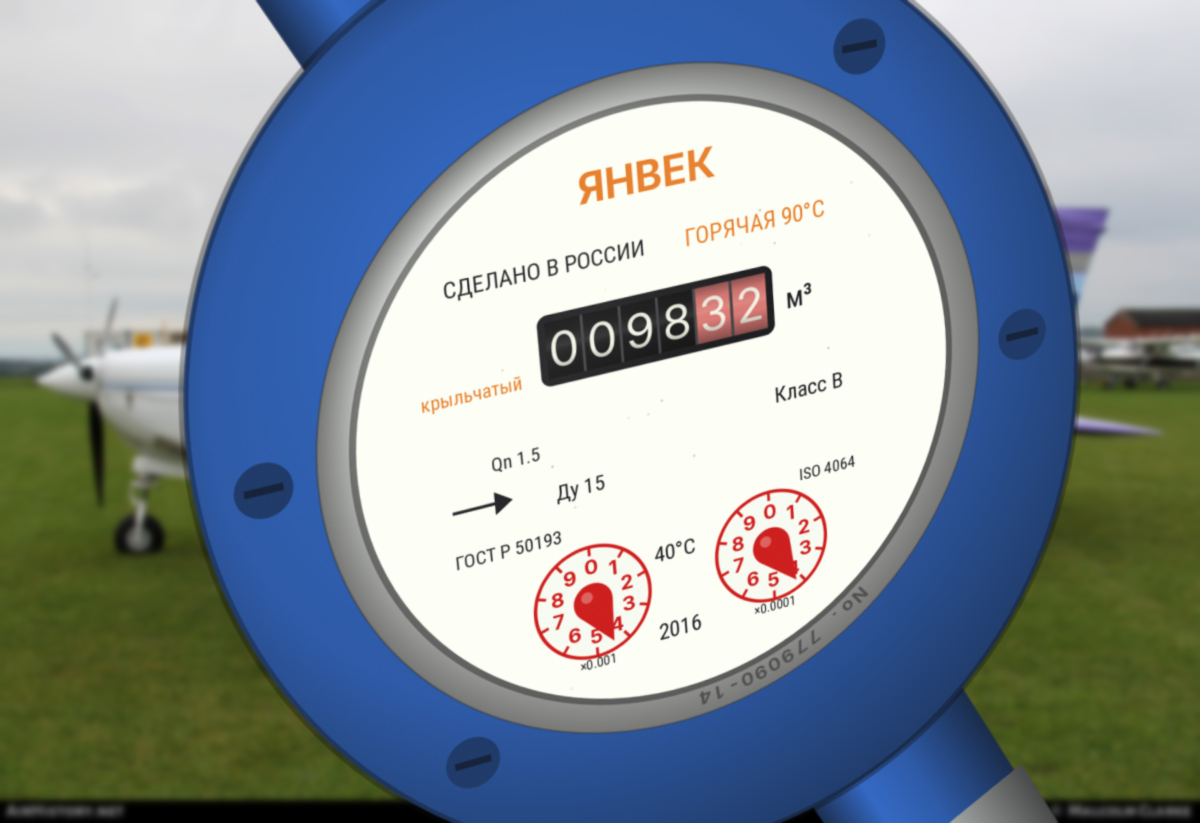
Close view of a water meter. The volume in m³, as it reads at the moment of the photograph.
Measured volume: 98.3244 m³
